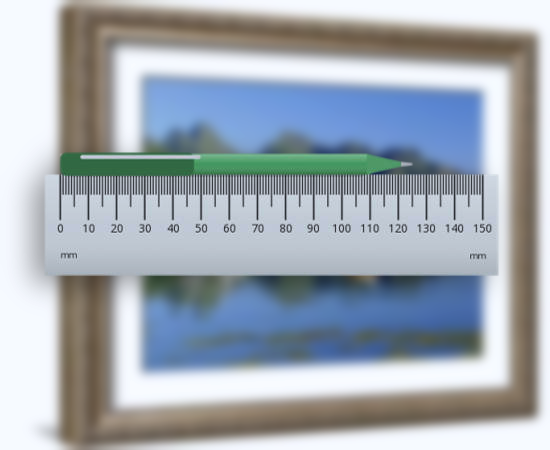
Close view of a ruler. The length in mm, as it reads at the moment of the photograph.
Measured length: 125 mm
